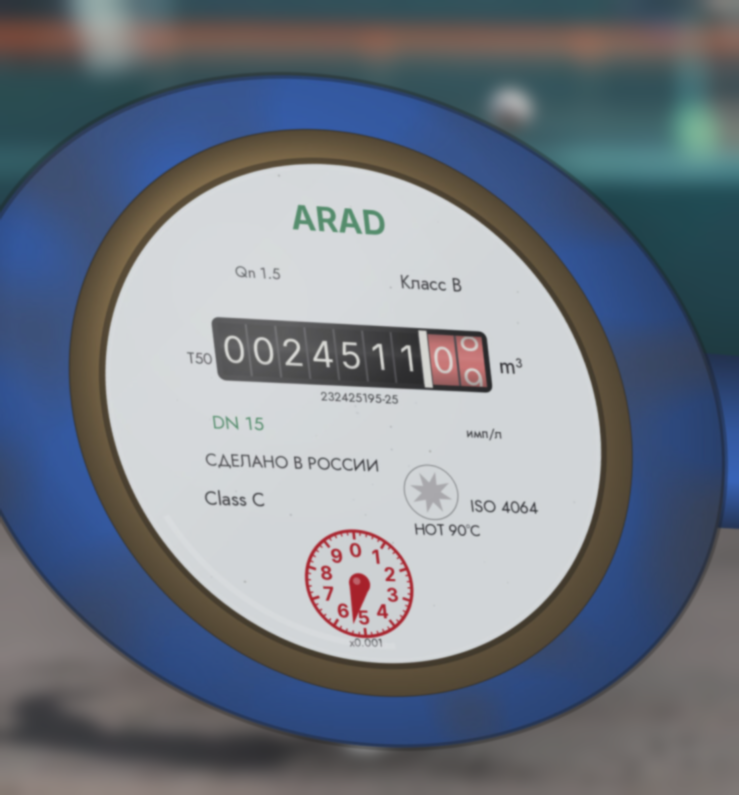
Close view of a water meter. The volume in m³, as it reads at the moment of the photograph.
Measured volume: 24511.085 m³
